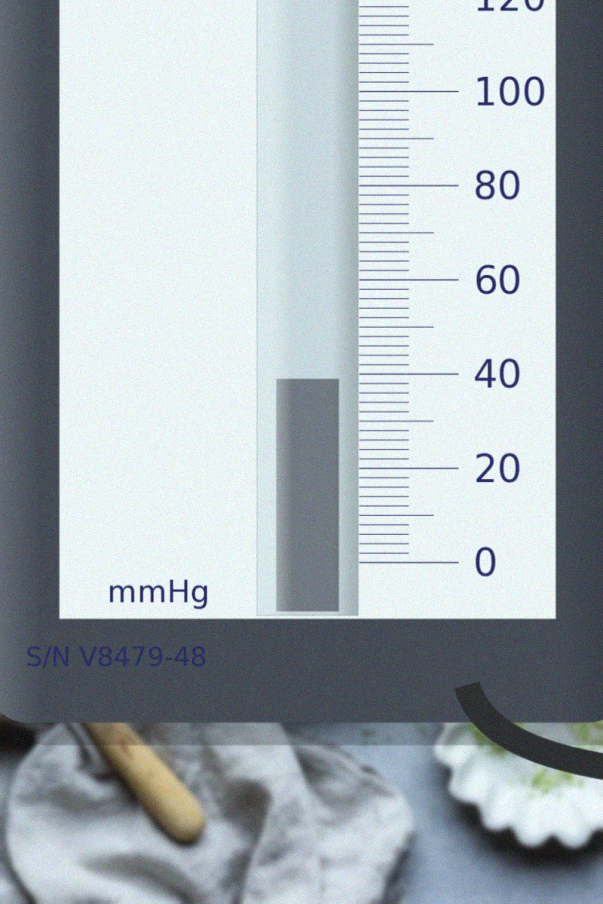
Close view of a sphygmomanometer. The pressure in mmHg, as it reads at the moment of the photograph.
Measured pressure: 39 mmHg
